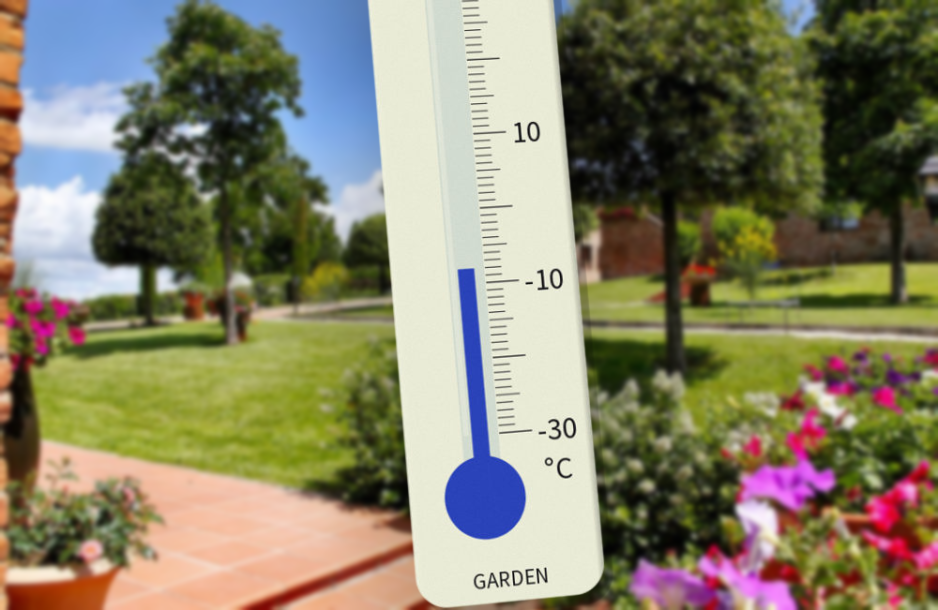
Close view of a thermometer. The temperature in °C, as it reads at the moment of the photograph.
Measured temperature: -8 °C
